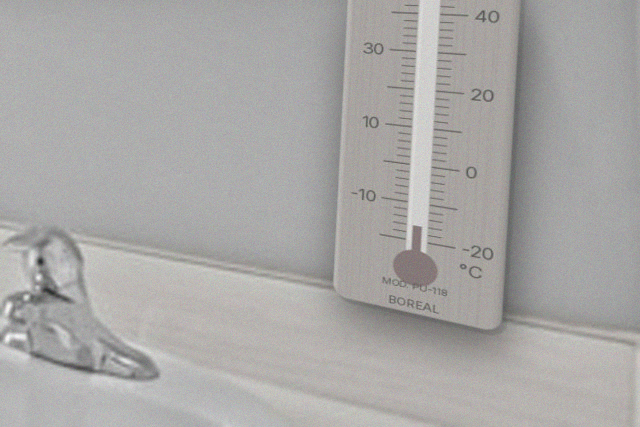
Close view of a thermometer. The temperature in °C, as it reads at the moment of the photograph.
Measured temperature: -16 °C
